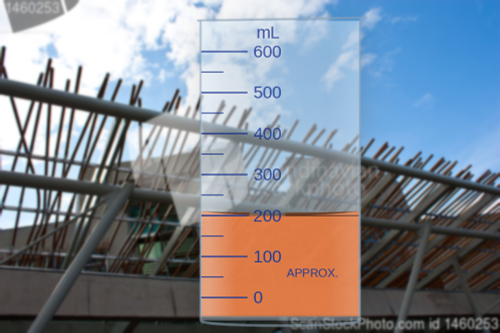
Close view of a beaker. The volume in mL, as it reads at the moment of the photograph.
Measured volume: 200 mL
